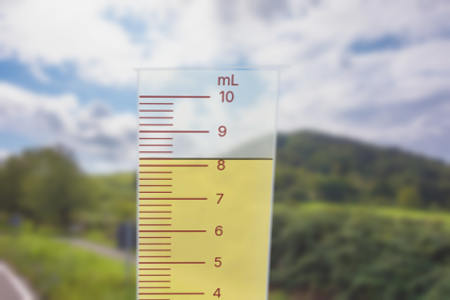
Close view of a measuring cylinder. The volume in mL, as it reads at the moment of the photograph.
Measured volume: 8.2 mL
